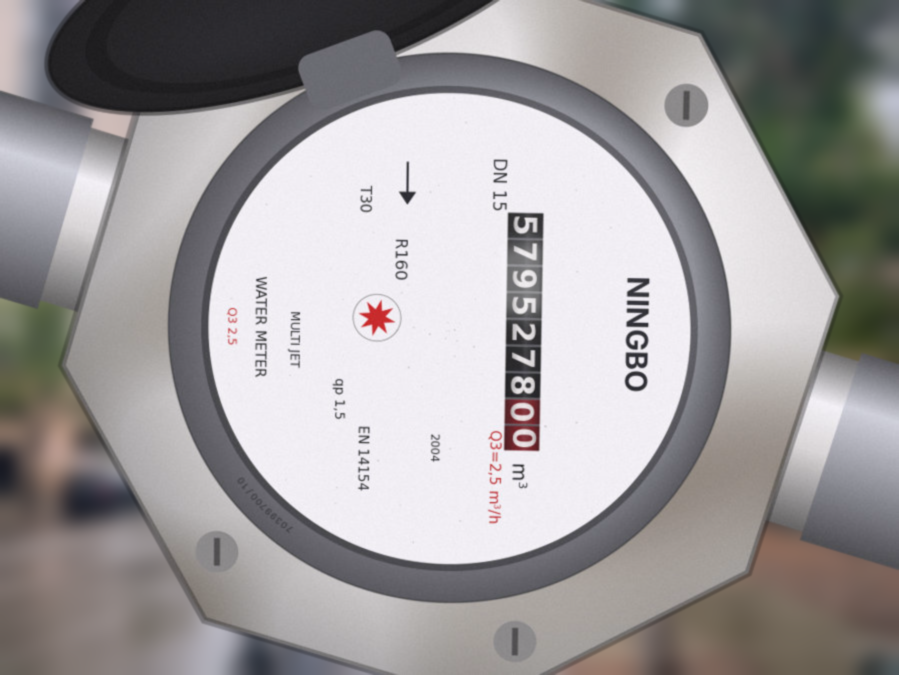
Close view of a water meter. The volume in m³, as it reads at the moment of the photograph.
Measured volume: 5795278.00 m³
